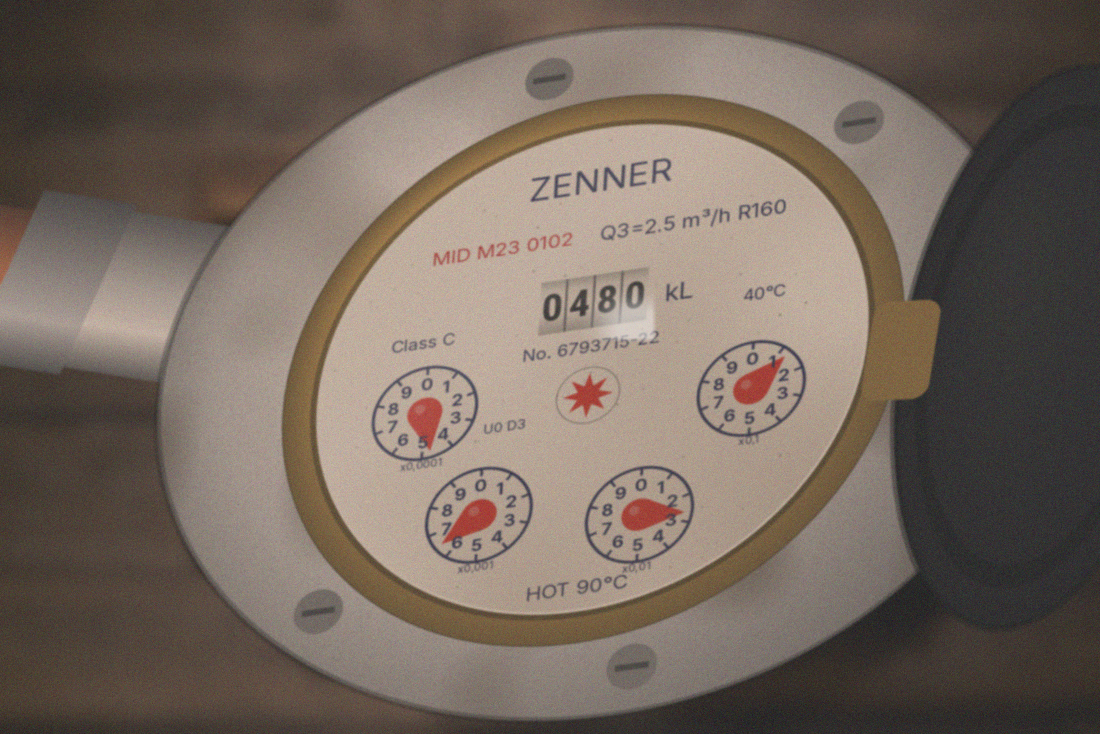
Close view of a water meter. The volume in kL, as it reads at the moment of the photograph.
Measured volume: 480.1264 kL
